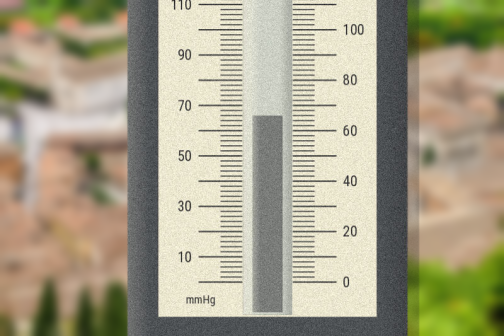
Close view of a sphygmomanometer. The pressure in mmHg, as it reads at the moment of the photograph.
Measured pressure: 66 mmHg
